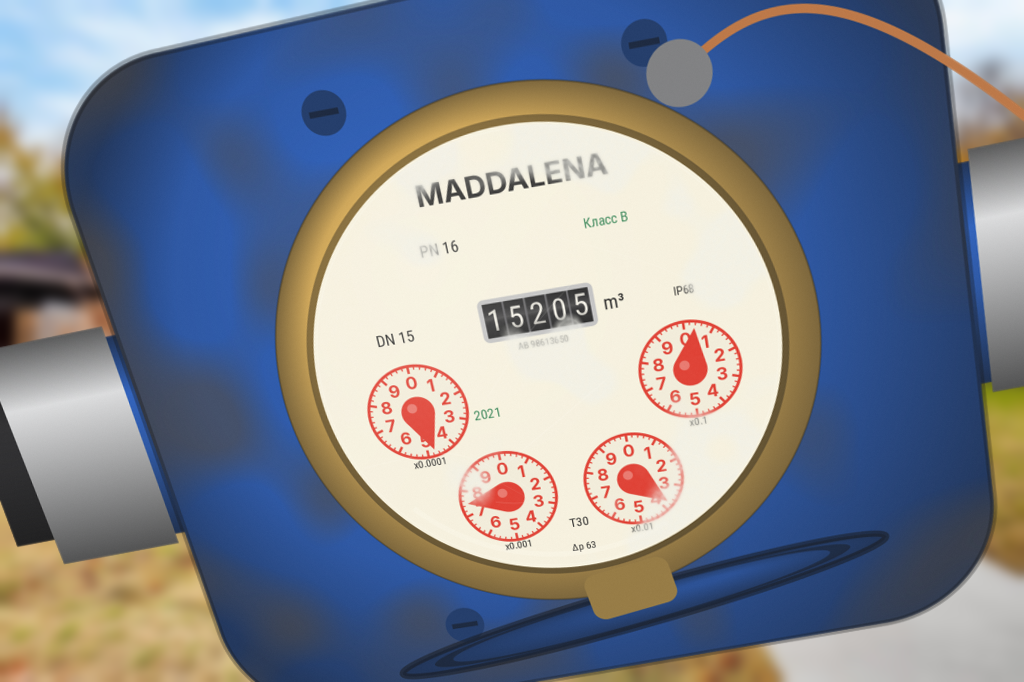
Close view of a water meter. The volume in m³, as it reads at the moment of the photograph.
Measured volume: 15205.0374 m³
